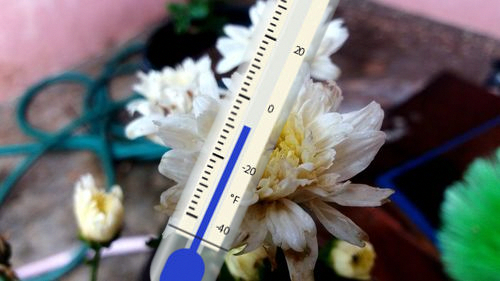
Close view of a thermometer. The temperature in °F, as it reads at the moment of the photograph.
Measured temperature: -8 °F
